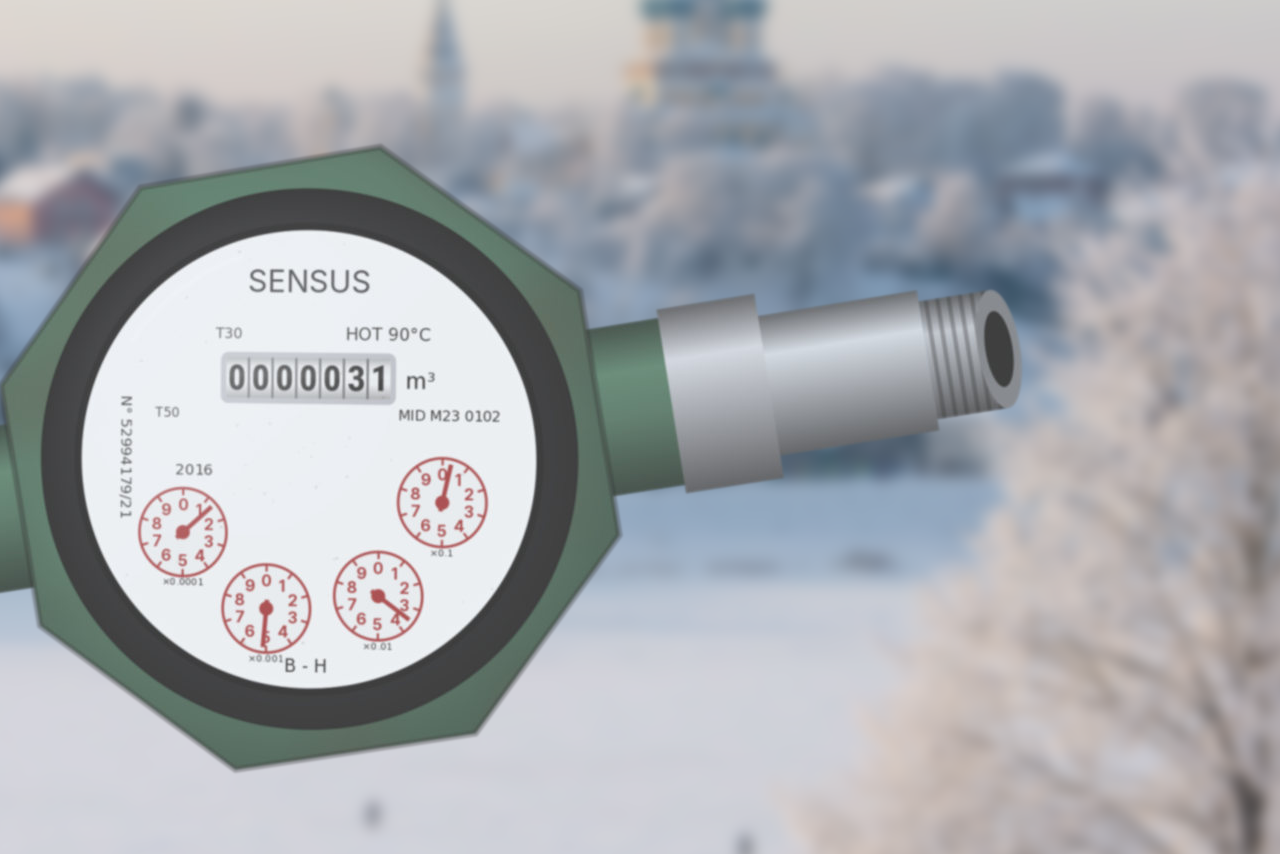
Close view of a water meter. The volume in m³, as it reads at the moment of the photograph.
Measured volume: 31.0351 m³
